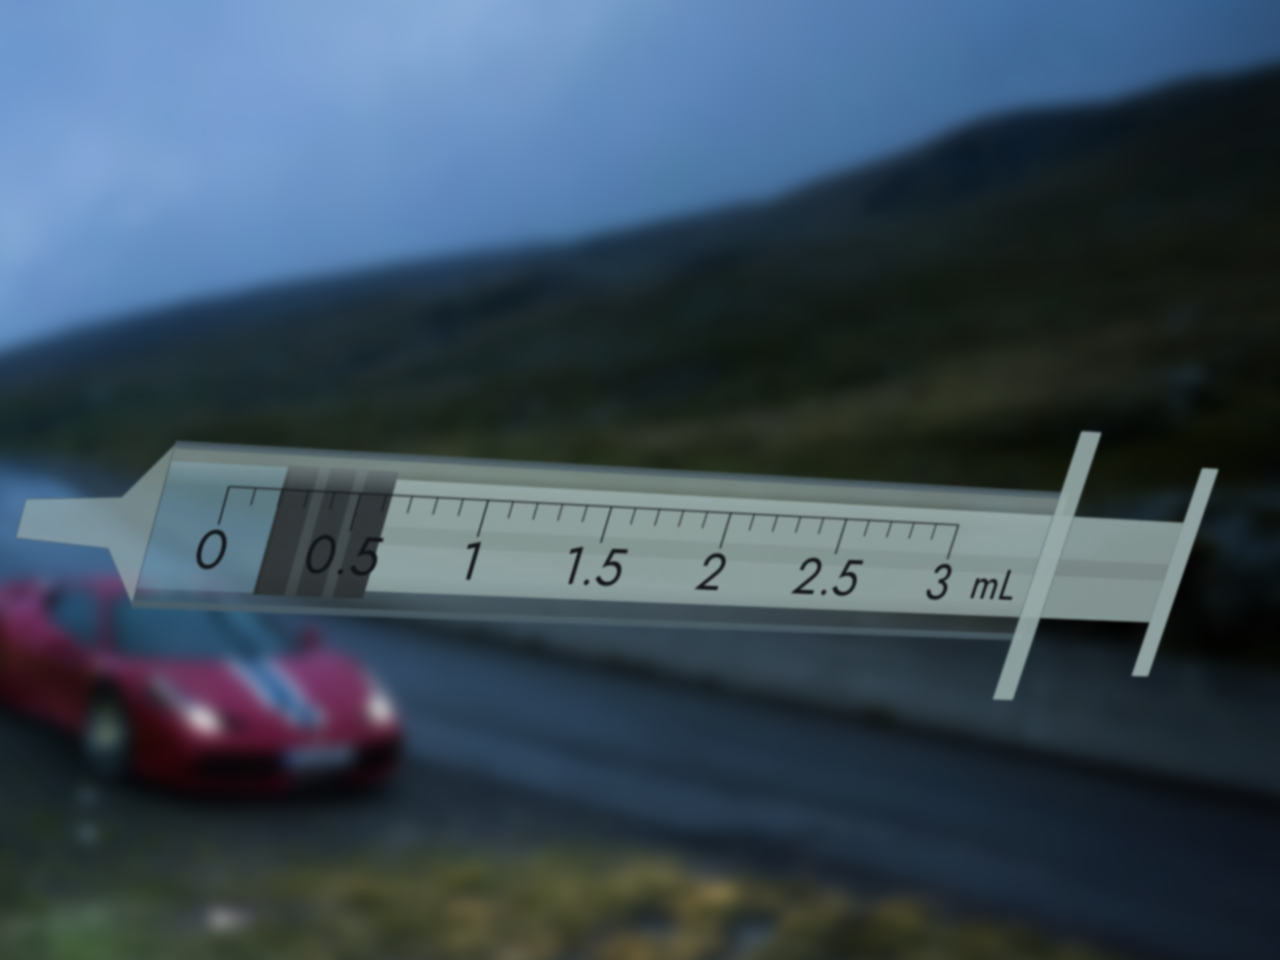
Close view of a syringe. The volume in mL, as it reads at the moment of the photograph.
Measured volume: 0.2 mL
